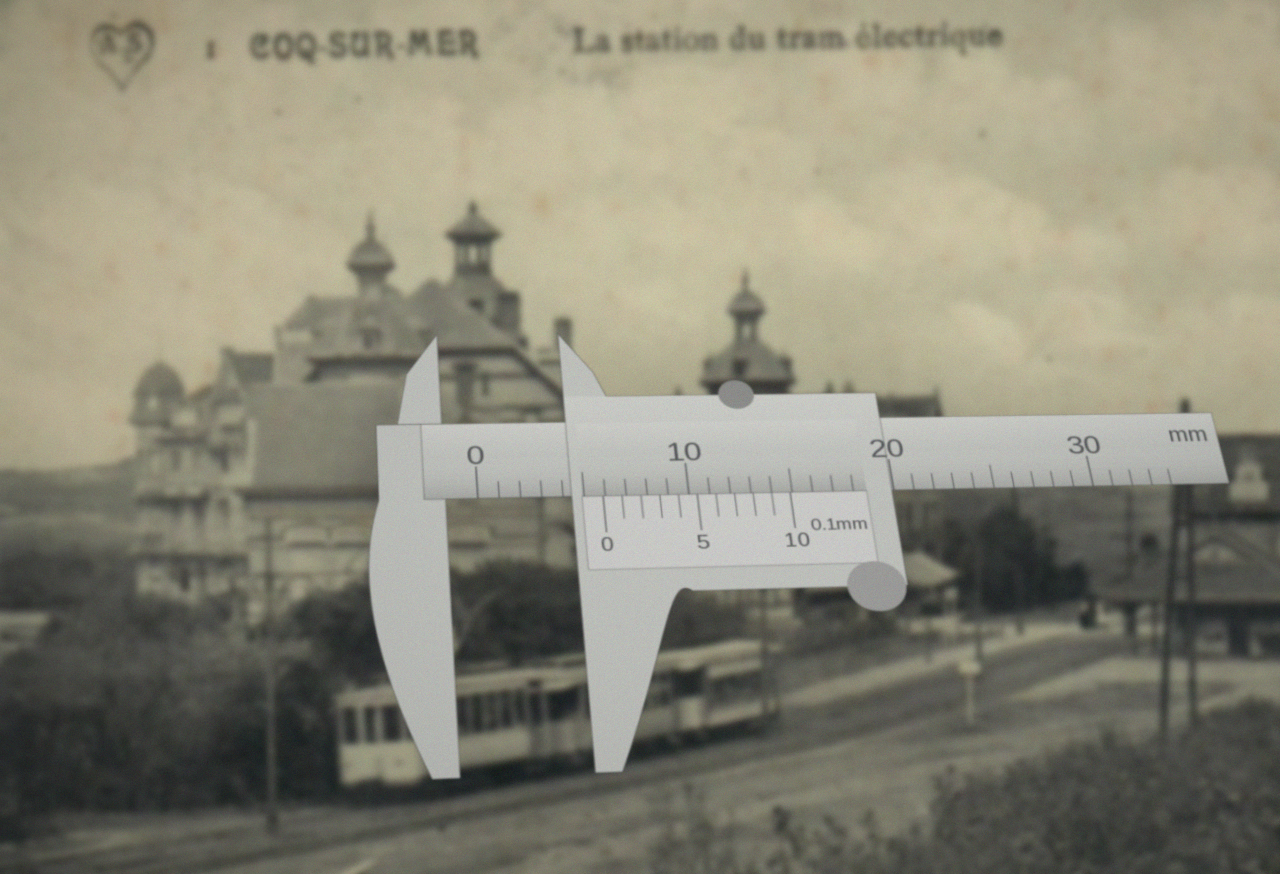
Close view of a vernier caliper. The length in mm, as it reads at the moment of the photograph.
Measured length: 5.9 mm
